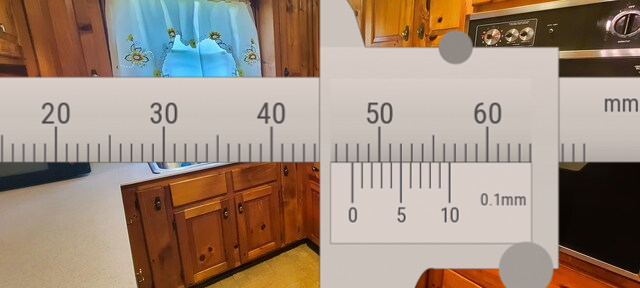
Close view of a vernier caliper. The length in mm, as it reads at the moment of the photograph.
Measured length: 47.5 mm
